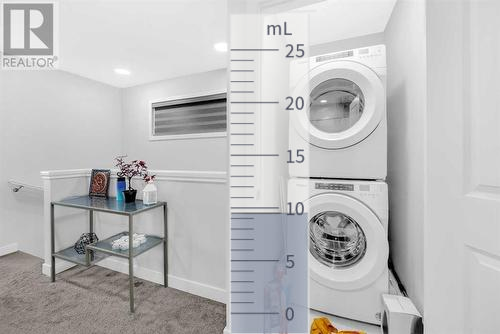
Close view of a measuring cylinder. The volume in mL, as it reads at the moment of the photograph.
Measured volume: 9.5 mL
